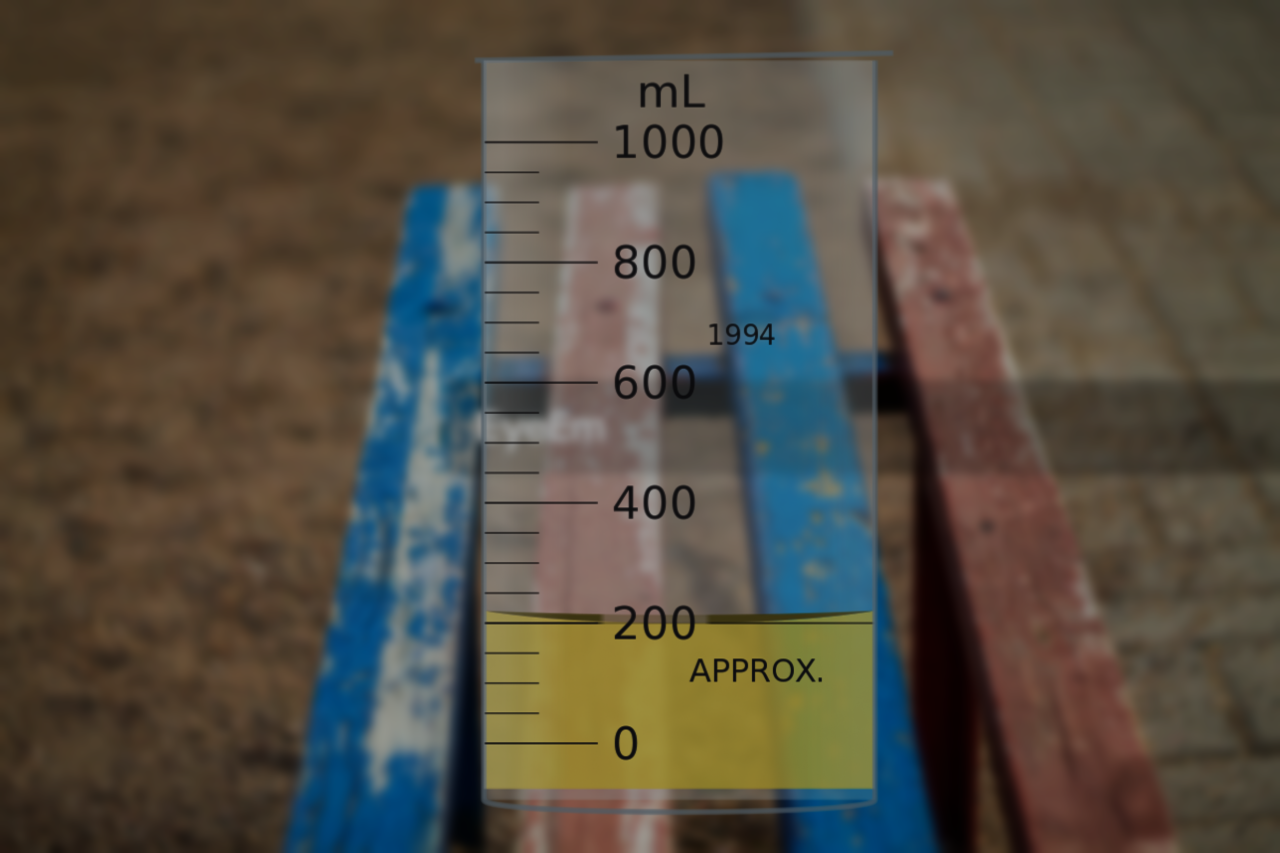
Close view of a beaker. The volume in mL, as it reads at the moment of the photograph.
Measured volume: 200 mL
